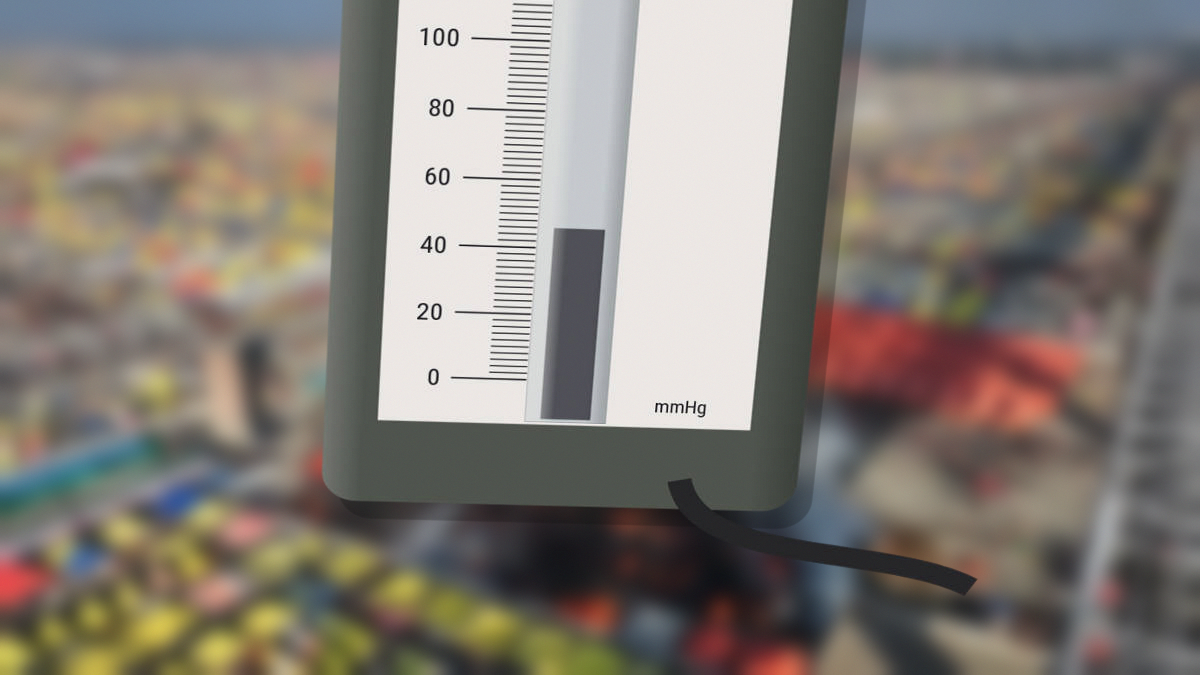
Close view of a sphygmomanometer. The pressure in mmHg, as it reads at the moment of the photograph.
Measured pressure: 46 mmHg
